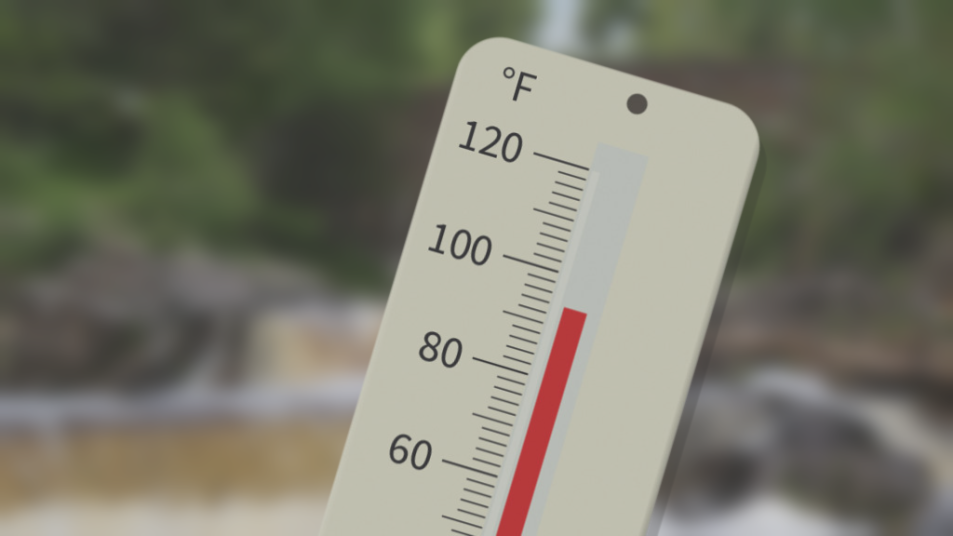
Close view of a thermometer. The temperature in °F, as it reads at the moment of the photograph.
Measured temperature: 94 °F
